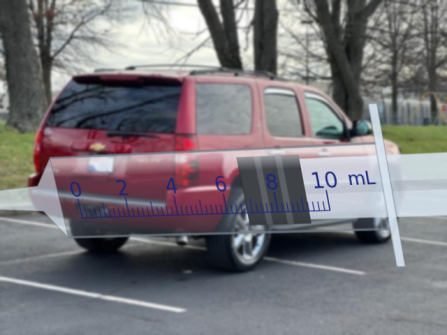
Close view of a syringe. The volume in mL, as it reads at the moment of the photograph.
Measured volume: 6.8 mL
